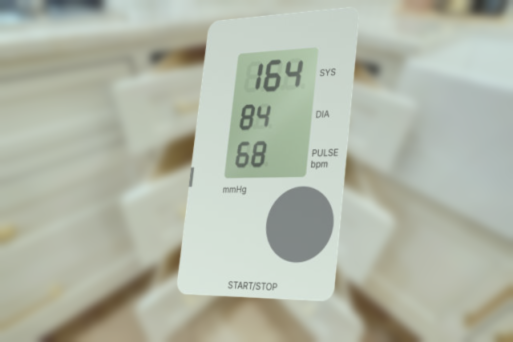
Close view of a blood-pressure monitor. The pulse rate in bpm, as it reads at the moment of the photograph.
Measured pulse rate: 68 bpm
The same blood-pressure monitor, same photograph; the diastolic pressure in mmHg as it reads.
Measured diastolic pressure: 84 mmHg
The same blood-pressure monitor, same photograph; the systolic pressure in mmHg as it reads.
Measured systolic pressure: 164 mmHg
